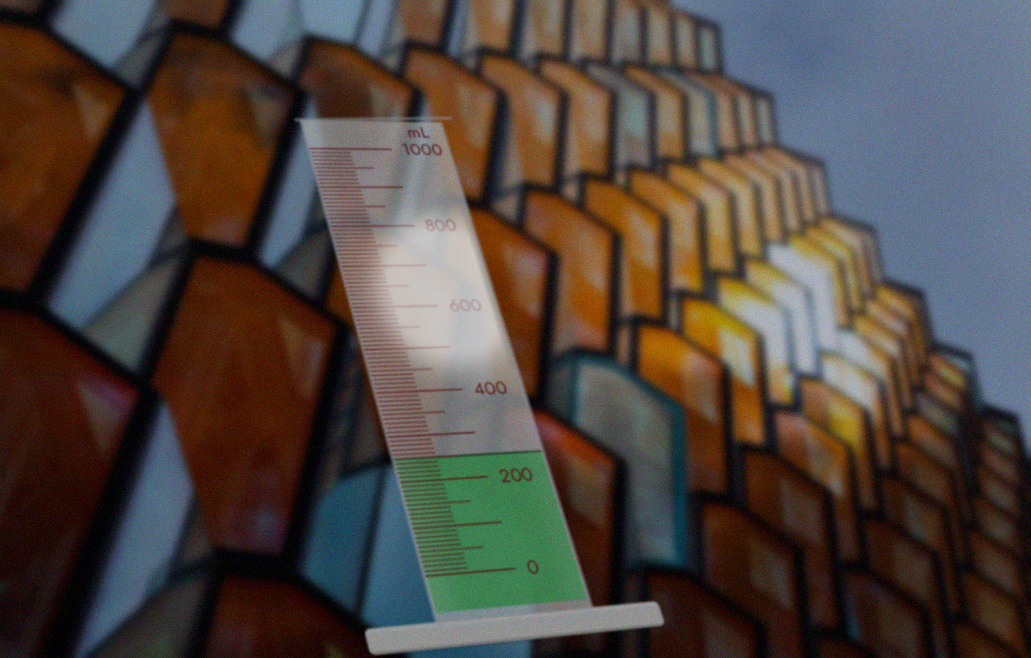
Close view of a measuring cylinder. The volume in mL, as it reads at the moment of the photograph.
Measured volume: 250 mL
